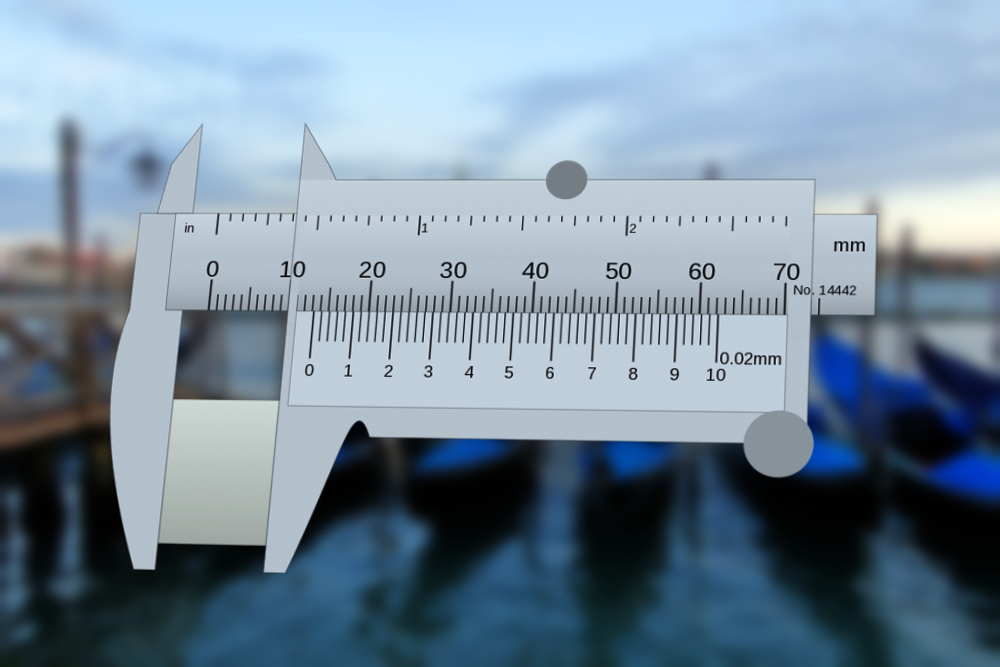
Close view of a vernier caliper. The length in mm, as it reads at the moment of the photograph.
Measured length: 13.2 mm
